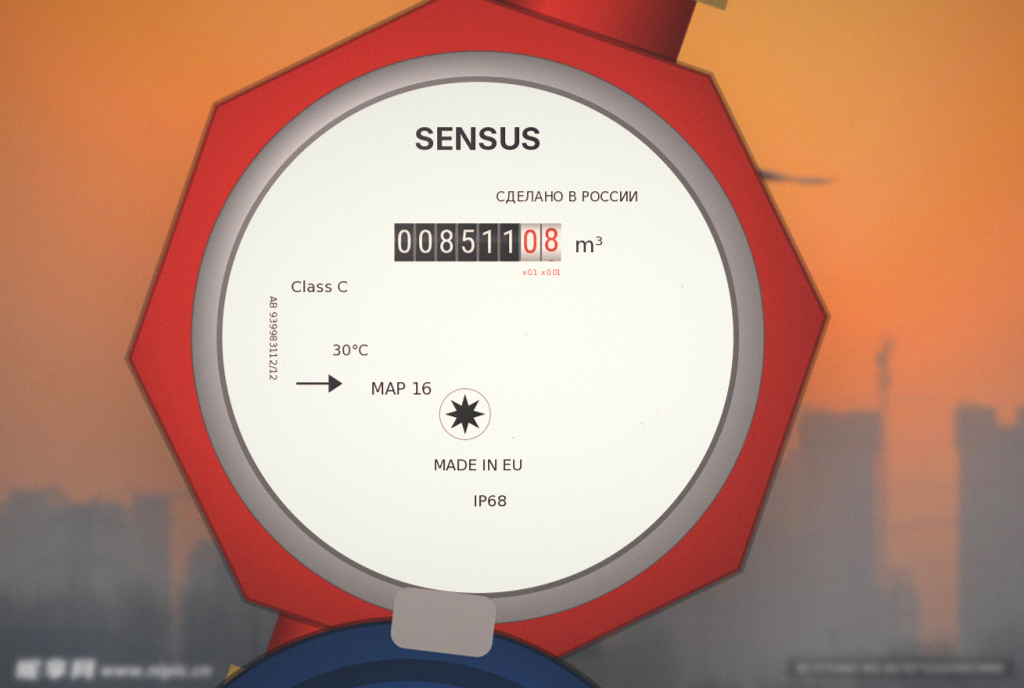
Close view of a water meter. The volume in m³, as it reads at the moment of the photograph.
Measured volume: 8511.08 m³
